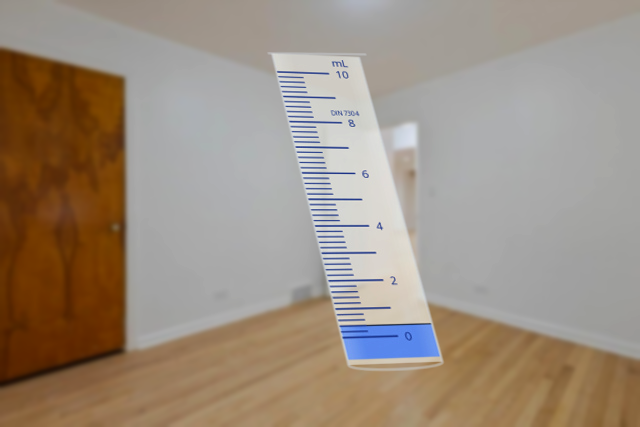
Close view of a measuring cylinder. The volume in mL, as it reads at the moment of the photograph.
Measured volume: 0.4 mL
